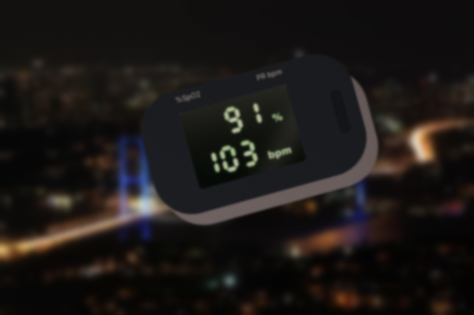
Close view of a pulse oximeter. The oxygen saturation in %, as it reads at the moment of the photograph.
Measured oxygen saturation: 91 %
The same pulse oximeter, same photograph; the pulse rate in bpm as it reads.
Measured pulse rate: 103 bpm
